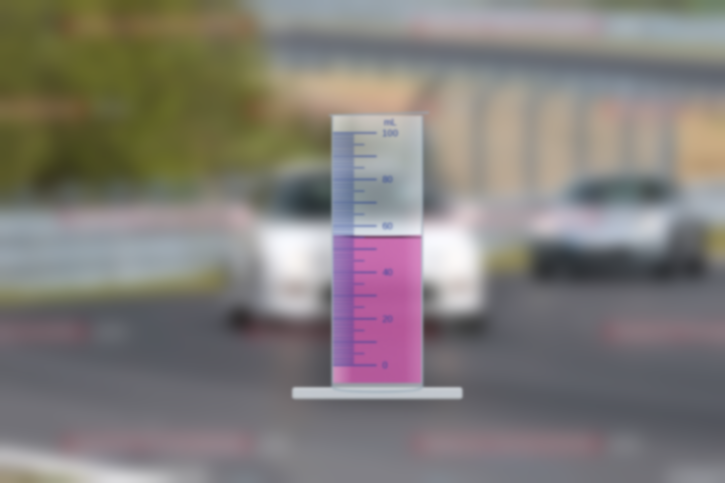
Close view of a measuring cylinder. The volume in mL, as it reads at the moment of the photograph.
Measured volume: 55 mL
